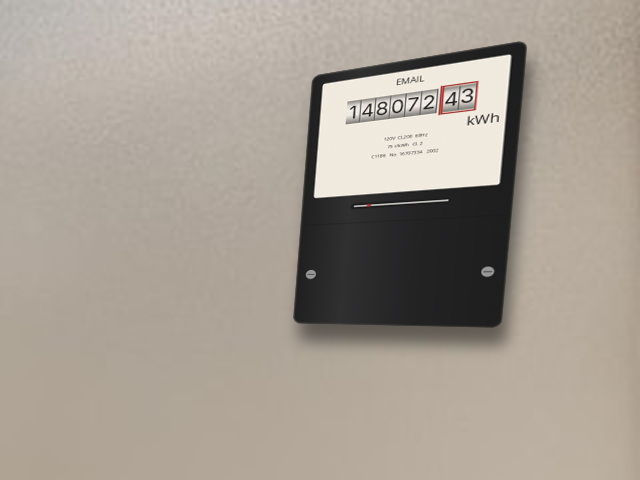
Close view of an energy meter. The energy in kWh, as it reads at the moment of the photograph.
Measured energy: 148072.43 kWh
